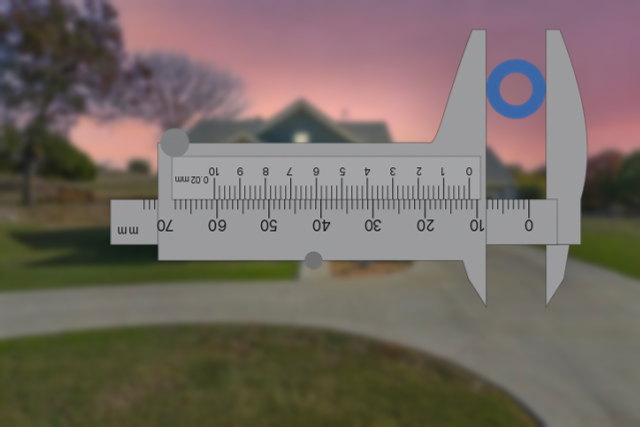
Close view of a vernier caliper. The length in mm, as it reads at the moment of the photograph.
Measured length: 11.5 mm
